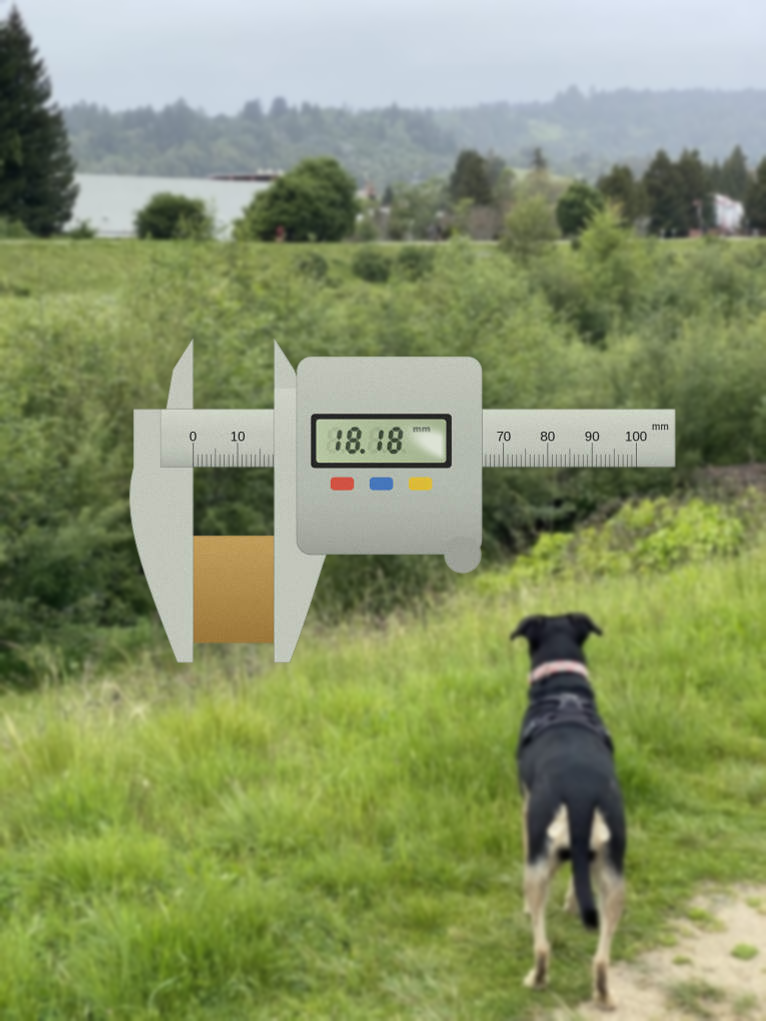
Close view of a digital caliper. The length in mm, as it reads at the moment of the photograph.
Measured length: 18.18 mm
